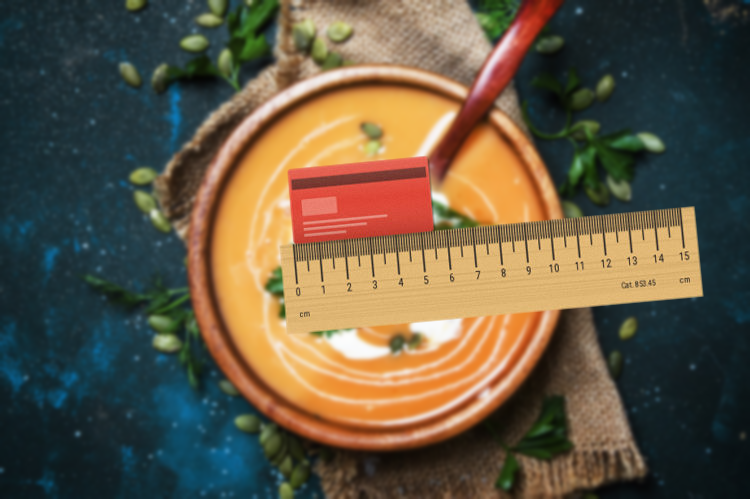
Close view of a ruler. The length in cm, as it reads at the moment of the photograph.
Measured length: 5.5 cm
